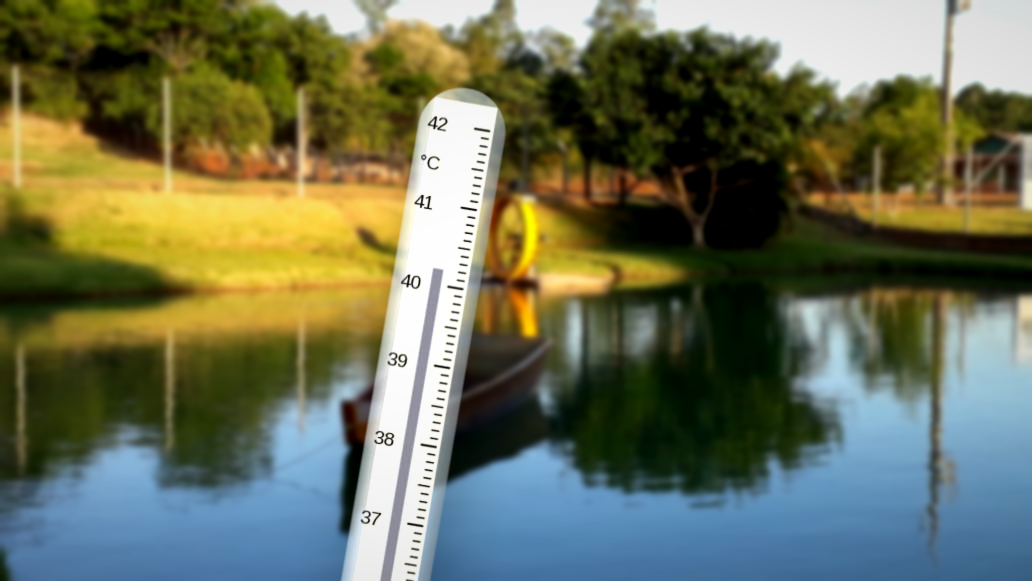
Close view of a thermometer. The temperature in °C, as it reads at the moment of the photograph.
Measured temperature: 40.2 °C
